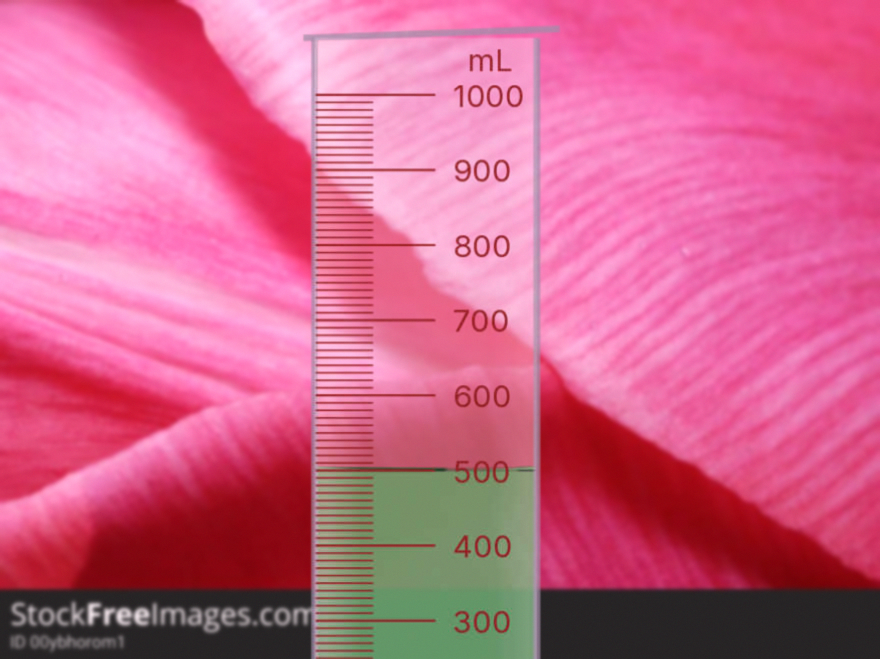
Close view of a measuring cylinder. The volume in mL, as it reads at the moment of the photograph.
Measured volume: 500 mL
